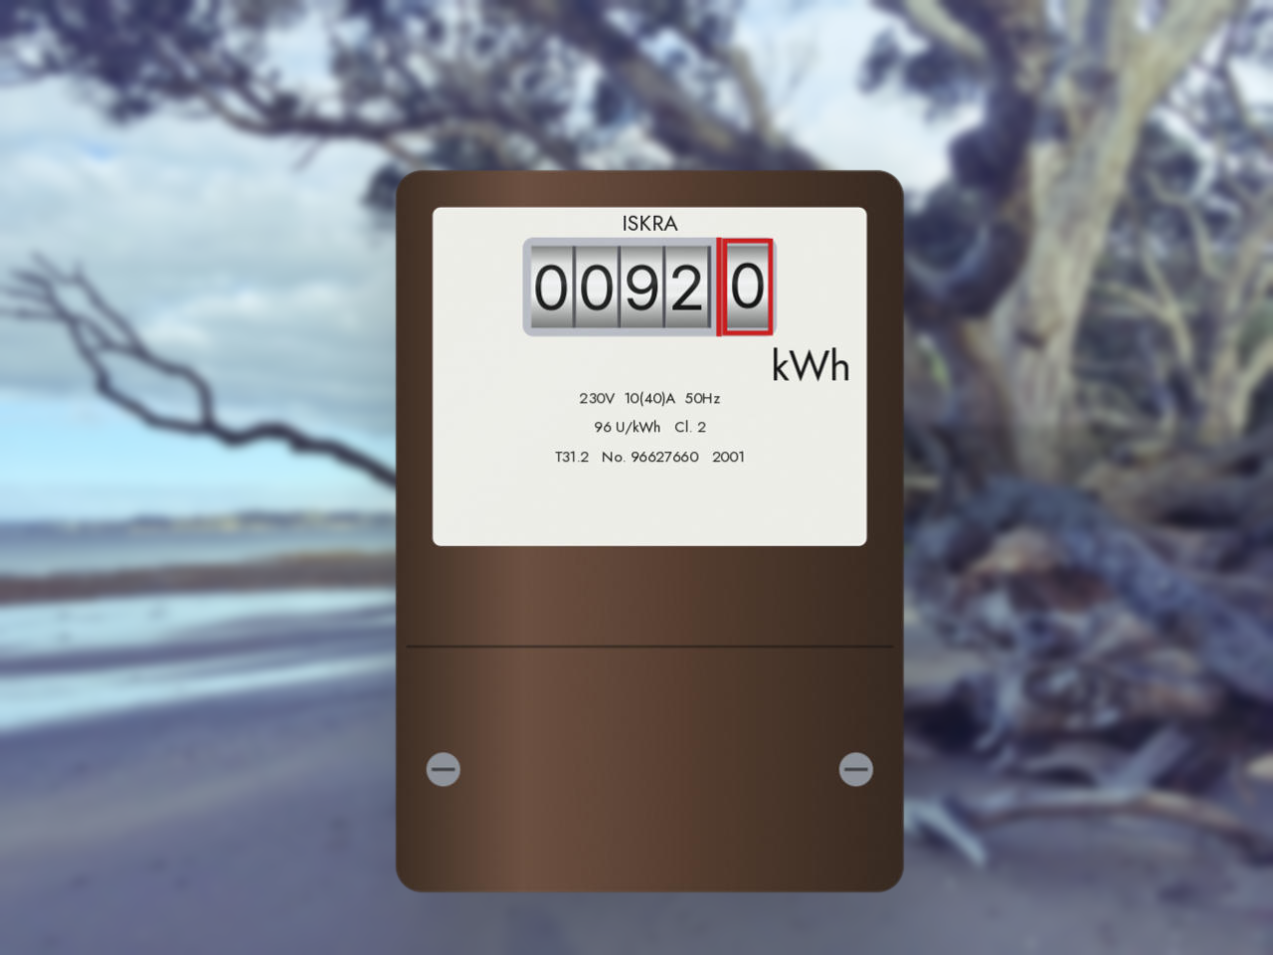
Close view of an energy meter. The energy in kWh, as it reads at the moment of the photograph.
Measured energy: 92.0 kWh
